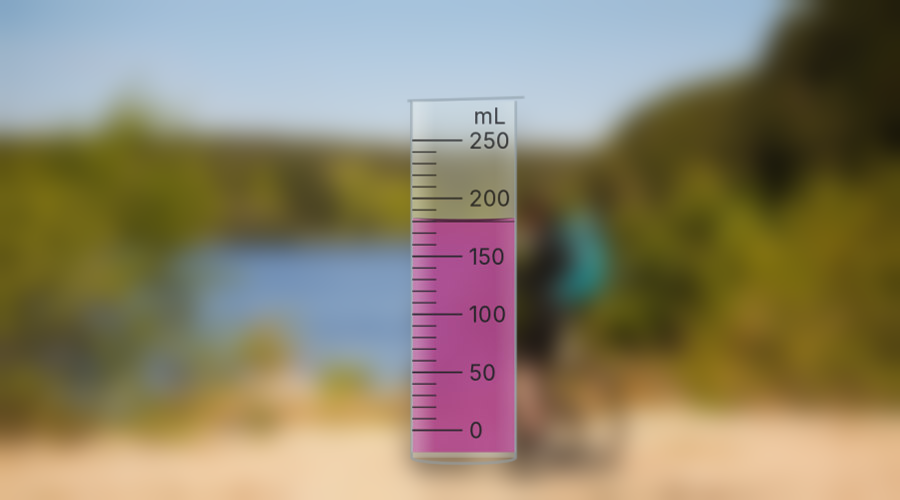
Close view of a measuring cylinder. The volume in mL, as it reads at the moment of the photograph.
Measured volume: 180 mL
